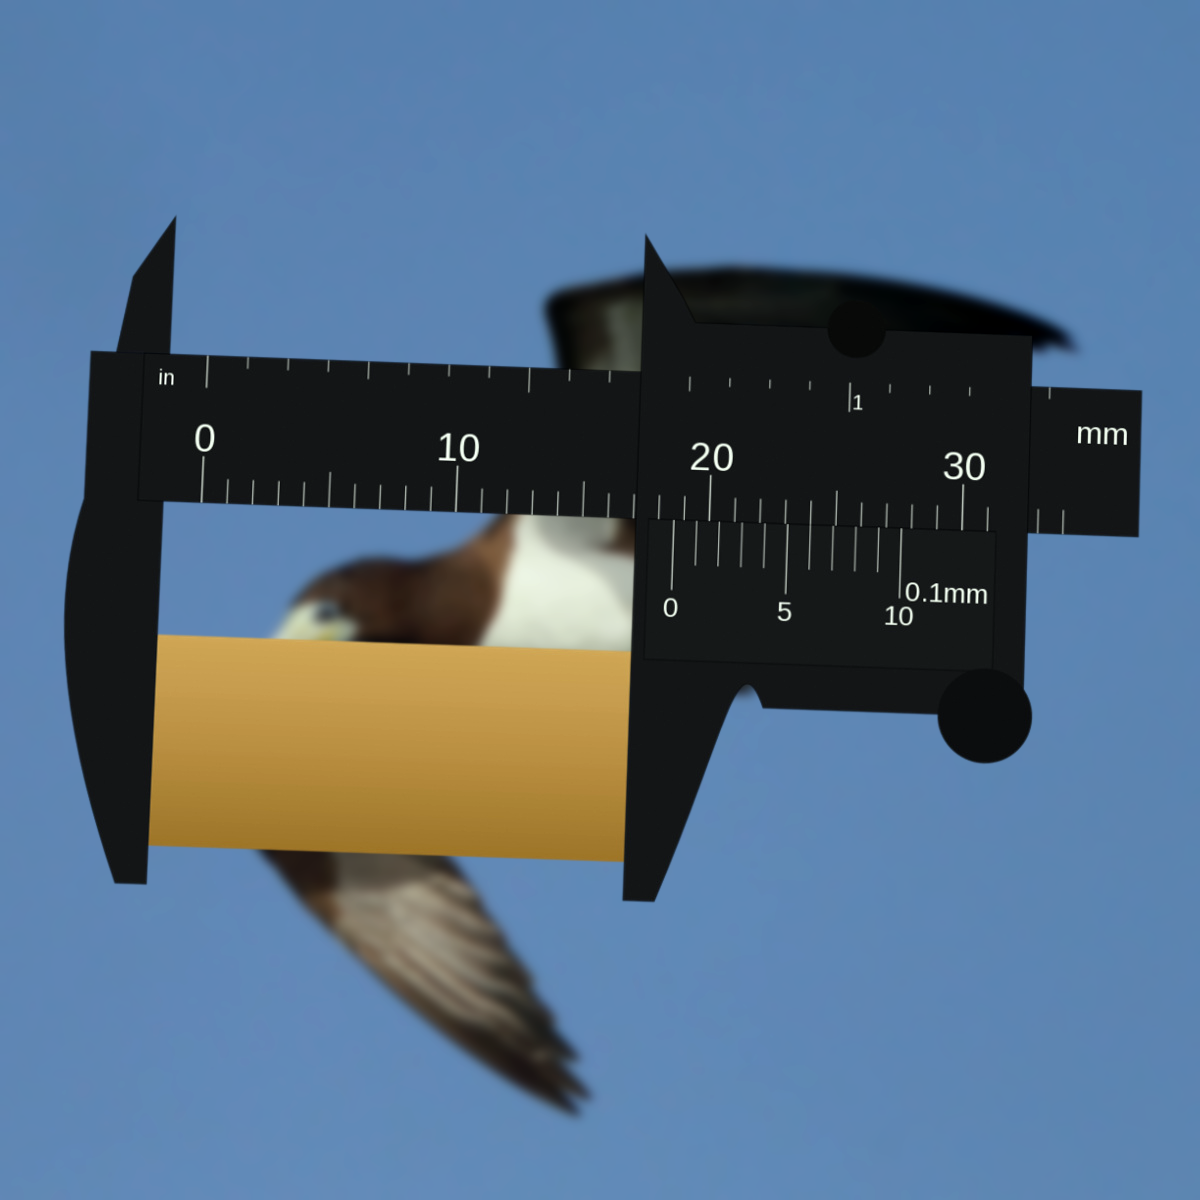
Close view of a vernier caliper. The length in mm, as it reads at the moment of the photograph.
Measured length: 18.6 mm
